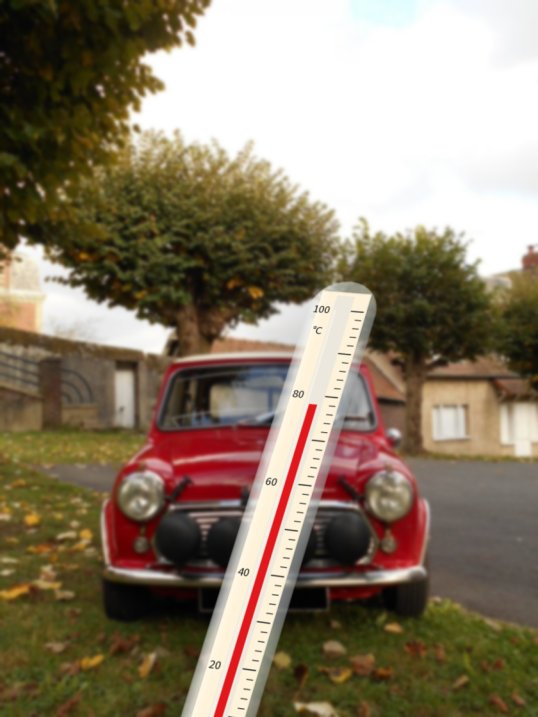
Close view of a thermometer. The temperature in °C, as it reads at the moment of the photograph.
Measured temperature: 78 °C
